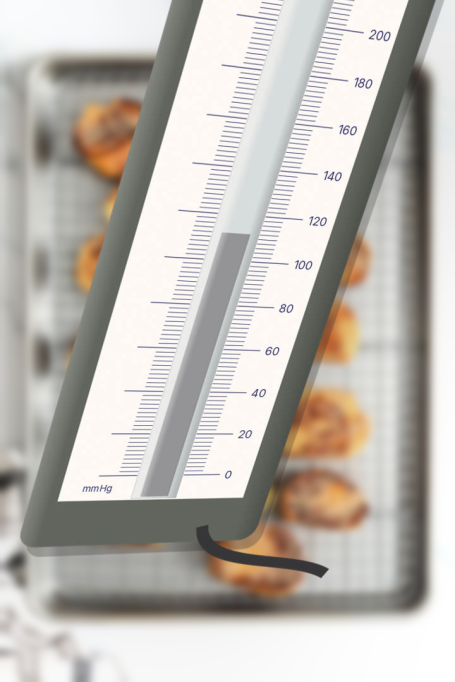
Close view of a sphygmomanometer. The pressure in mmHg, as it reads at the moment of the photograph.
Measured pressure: 112 mmHg
